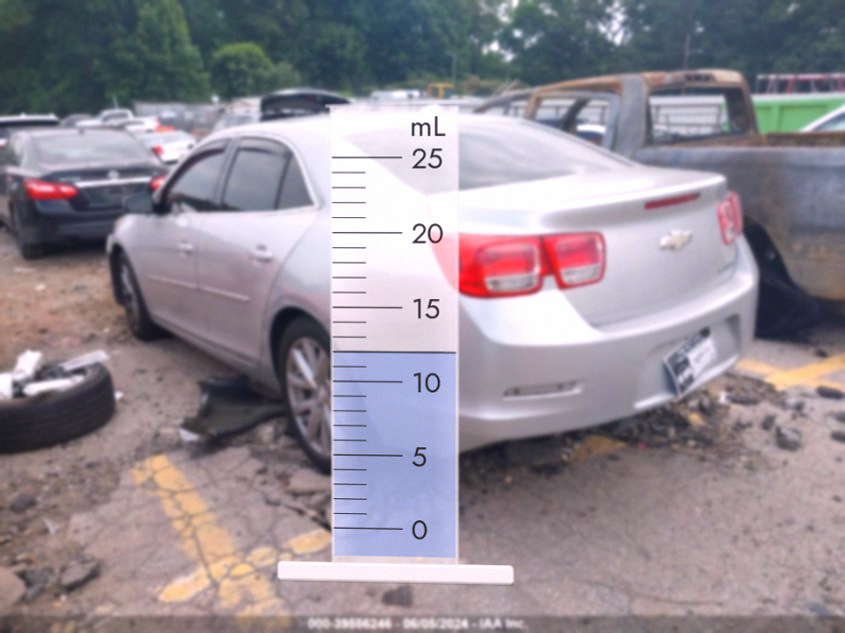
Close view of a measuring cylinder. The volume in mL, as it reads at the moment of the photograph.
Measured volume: 12 mL
